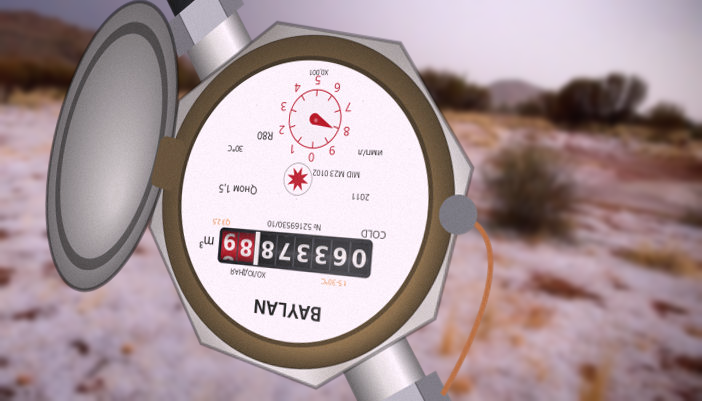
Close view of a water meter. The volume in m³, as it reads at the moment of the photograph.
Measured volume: 63378.888 m³
